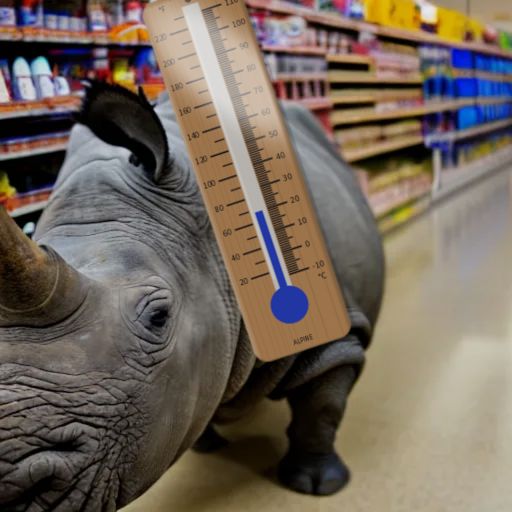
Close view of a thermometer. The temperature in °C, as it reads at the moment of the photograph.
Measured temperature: 20 °C
